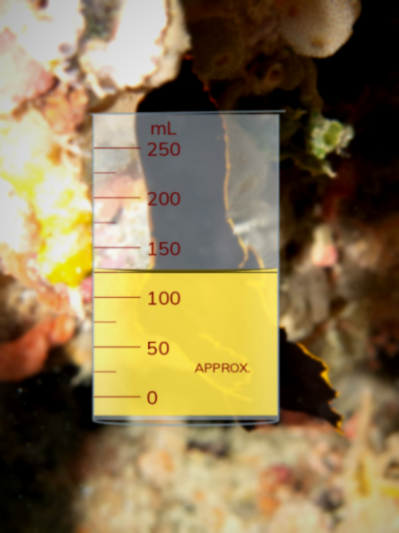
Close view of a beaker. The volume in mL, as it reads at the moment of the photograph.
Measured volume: 125 mL
